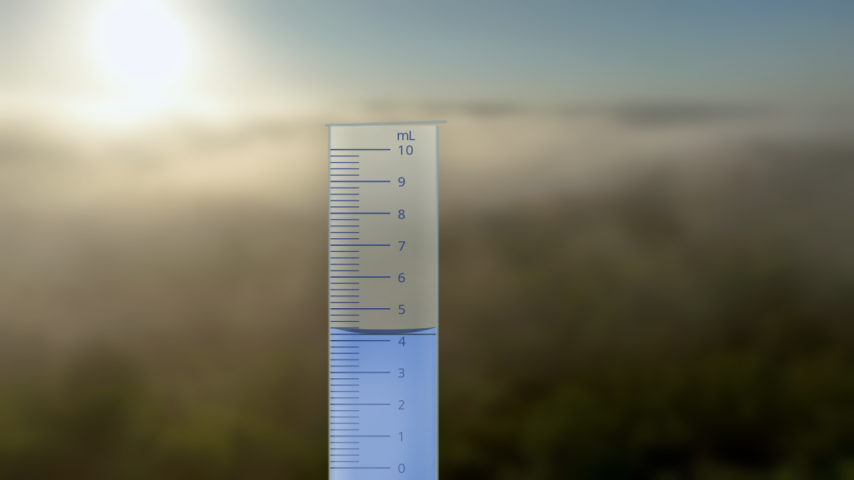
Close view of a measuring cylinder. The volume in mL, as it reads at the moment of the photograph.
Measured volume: 4.2 mL
